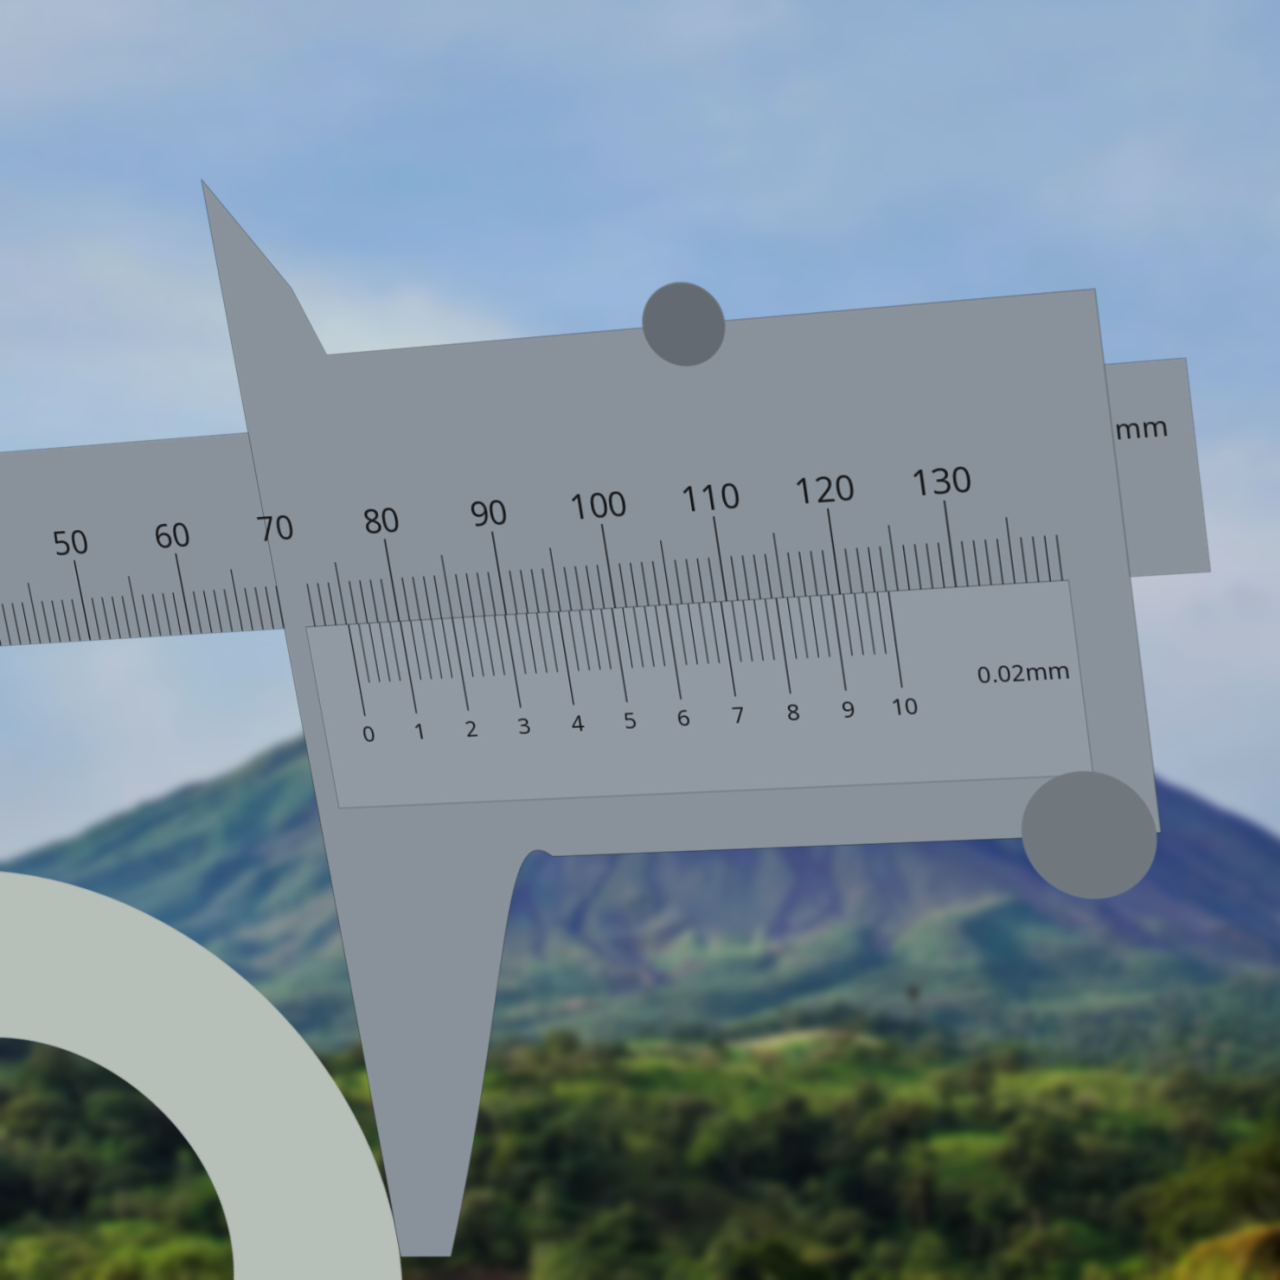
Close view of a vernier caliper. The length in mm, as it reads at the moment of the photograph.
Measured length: 75.2 mm
